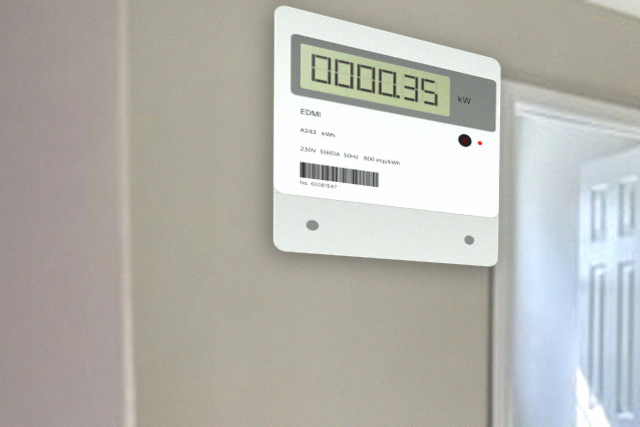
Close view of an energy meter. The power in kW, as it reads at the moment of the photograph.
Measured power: 0.35 kW
